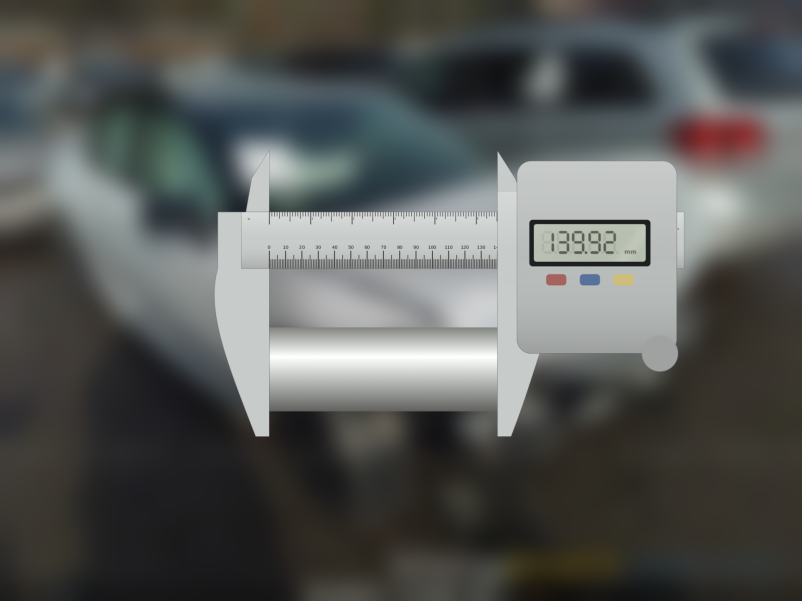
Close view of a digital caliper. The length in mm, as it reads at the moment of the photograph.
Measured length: 139.92 mm
